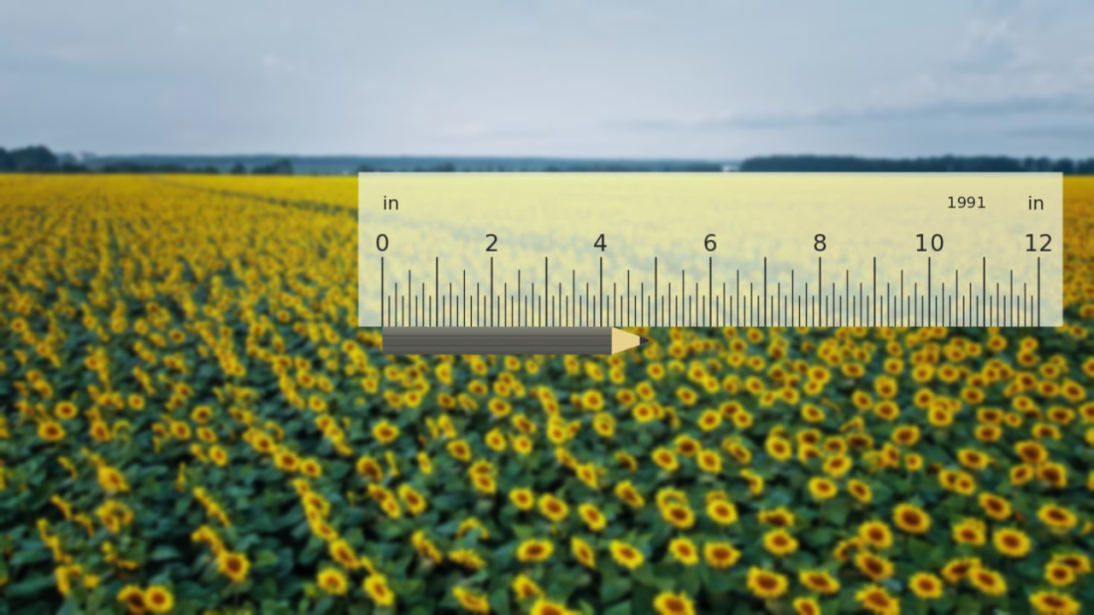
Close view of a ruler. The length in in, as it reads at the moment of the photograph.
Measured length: 4.875 in
